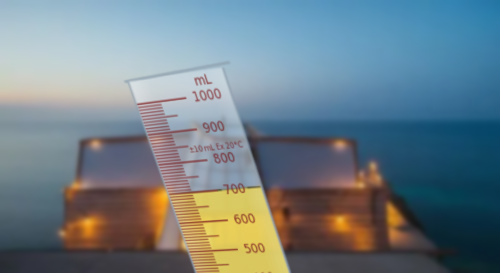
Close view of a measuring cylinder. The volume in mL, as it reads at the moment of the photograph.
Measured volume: 700 mL
